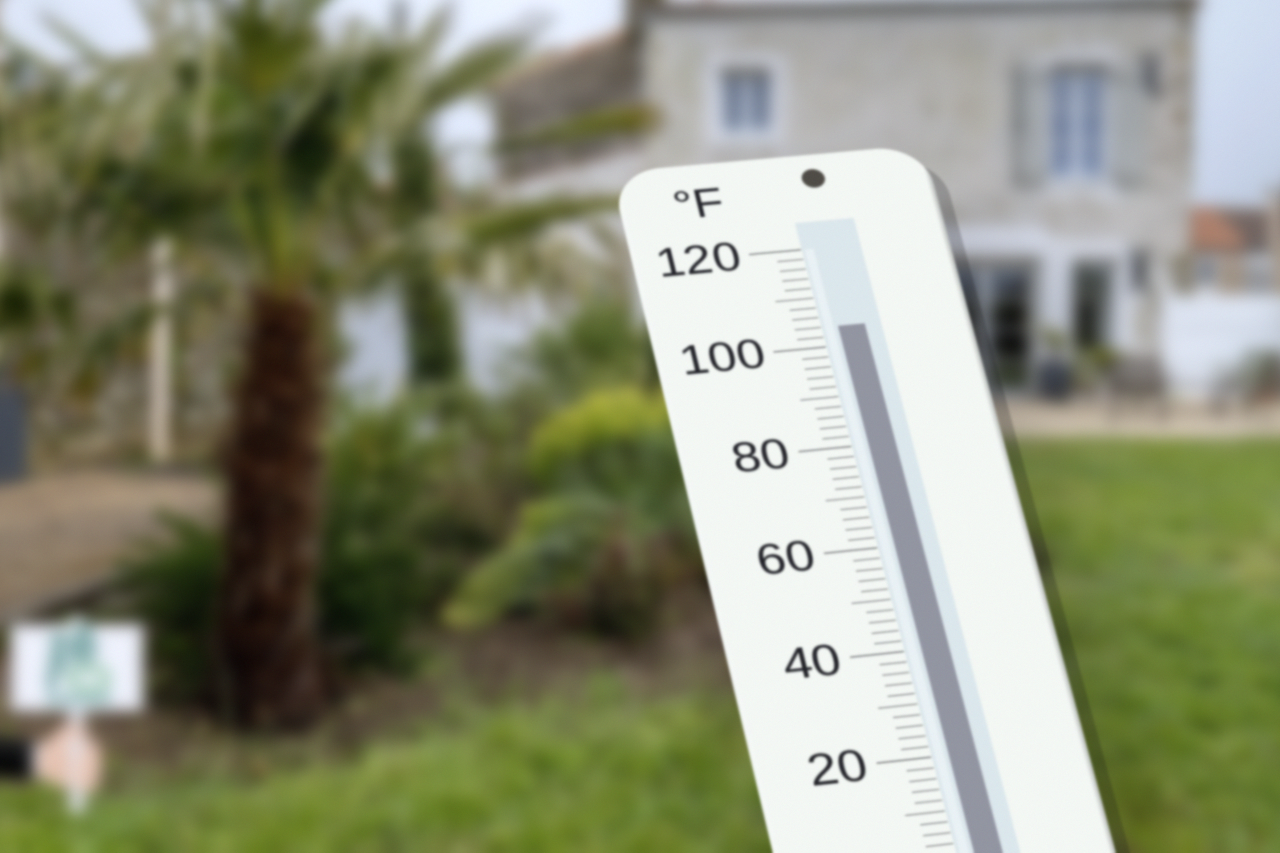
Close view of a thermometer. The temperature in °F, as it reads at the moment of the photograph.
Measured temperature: 104 °F
